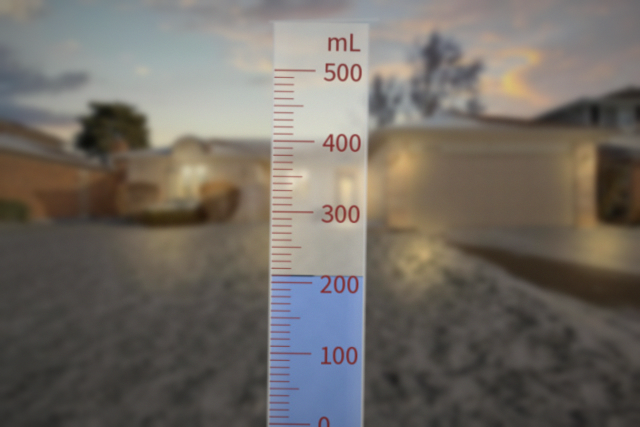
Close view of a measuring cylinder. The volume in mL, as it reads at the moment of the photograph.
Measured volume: 210 mL
